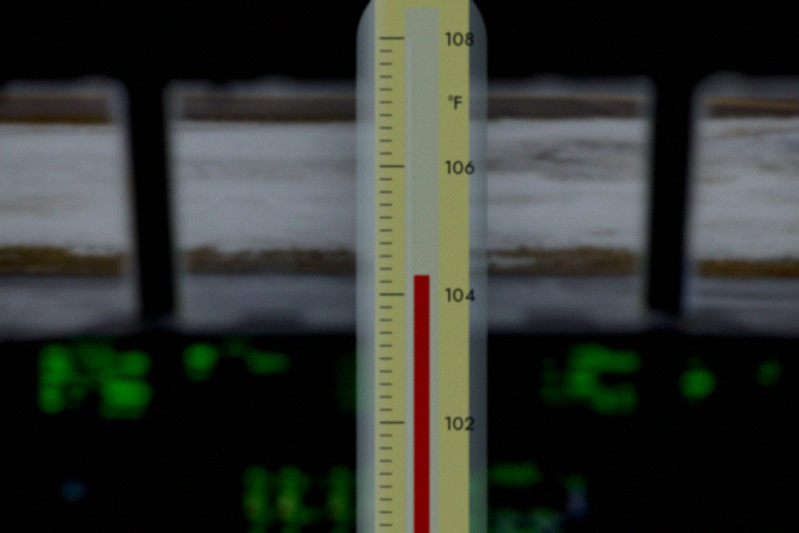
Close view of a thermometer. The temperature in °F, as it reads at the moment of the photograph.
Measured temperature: 104.3 °F
